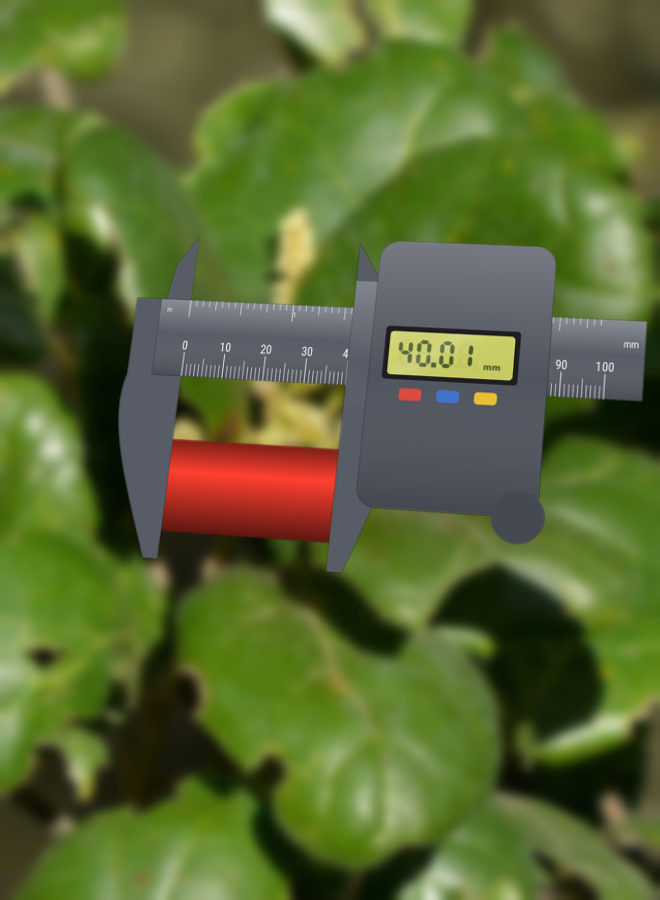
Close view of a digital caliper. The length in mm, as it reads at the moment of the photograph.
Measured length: 40.01 mm
